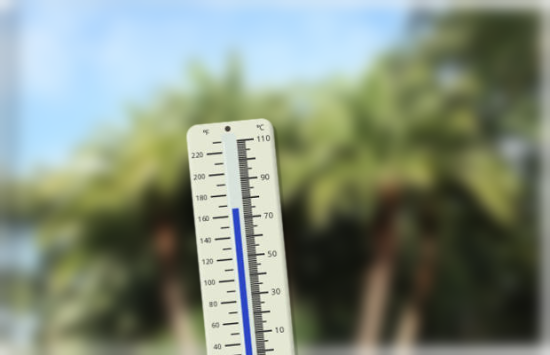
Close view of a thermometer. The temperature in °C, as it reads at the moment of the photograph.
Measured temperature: 75 °C
